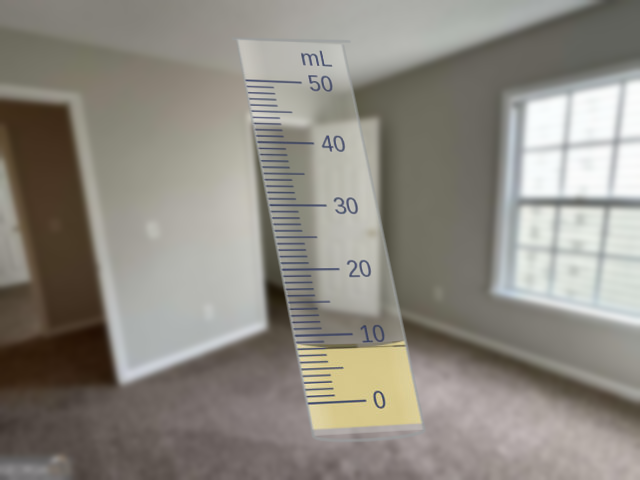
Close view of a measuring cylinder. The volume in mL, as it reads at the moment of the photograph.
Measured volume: 8 mL
